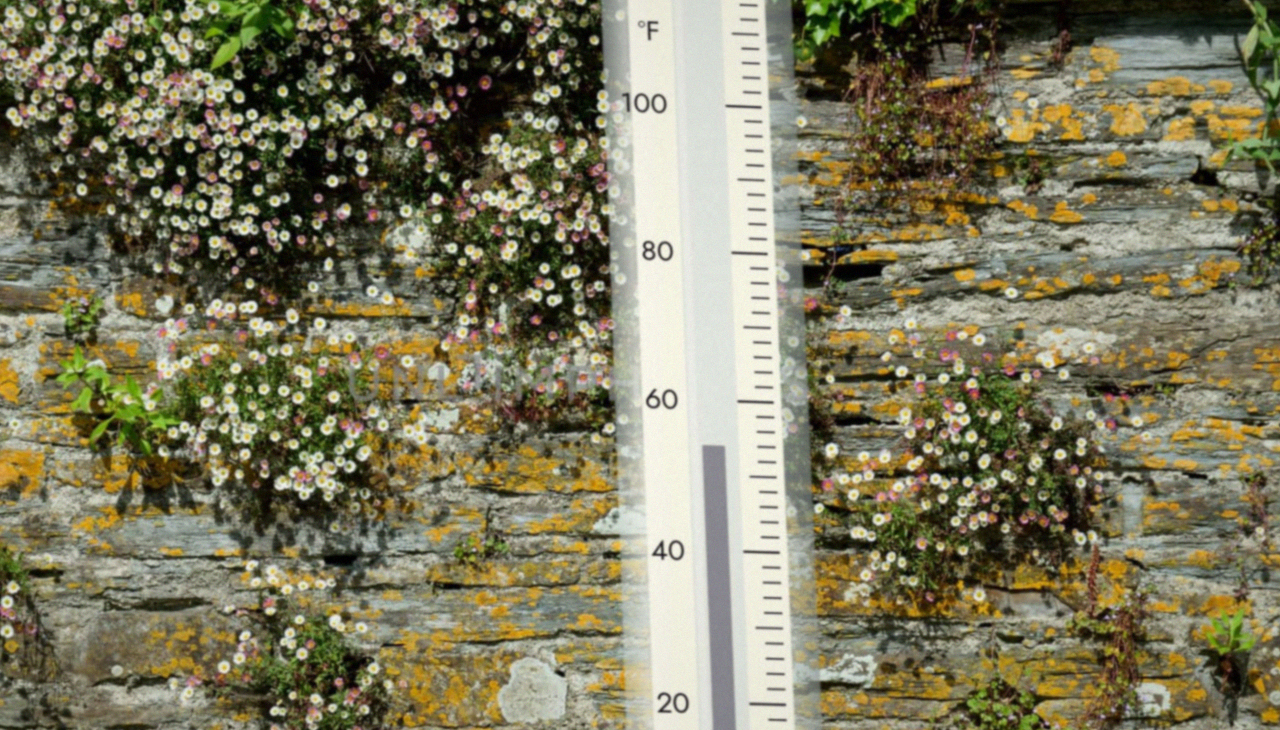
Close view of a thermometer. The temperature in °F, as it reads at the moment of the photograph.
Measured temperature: 54 °F
